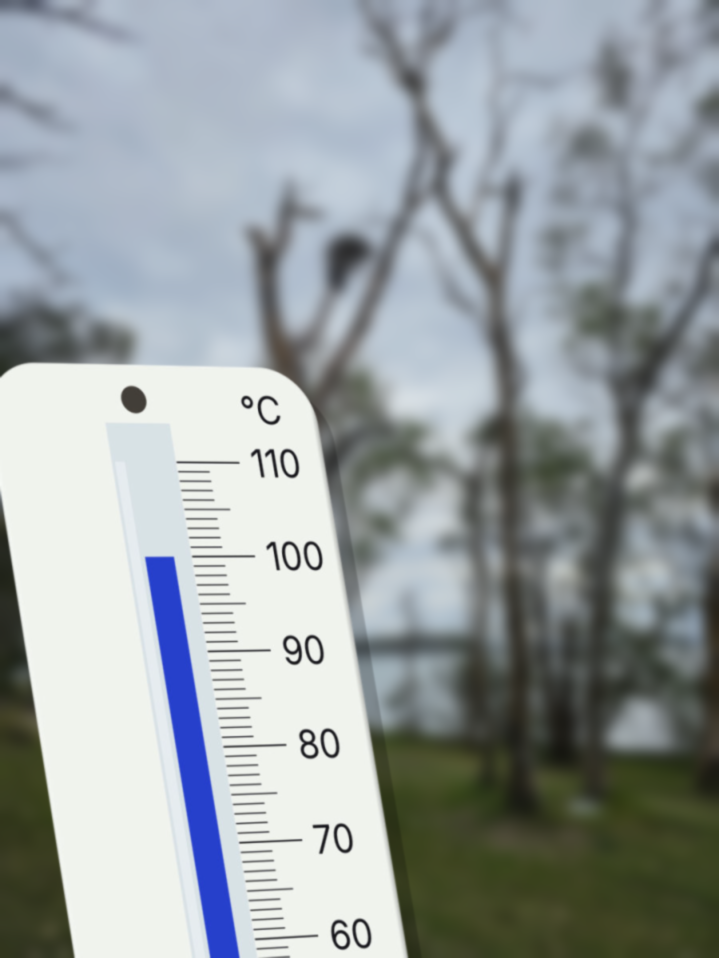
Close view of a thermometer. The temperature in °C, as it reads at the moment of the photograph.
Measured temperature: 100 °C
